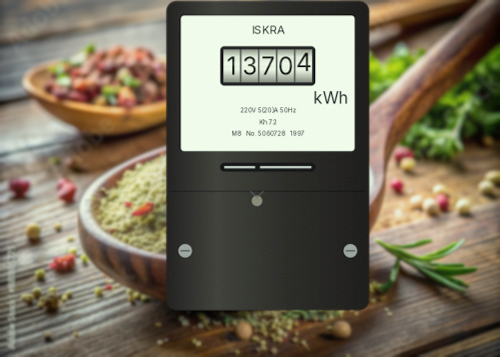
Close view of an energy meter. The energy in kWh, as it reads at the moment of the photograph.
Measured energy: 13704 kWh
